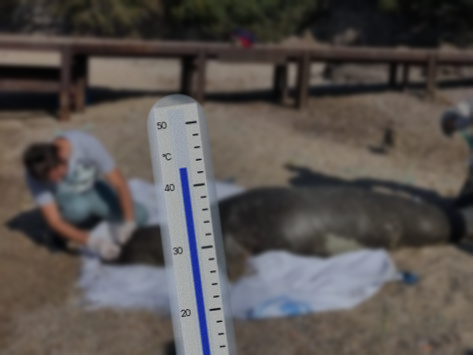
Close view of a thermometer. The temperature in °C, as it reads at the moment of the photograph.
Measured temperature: 43 °C
